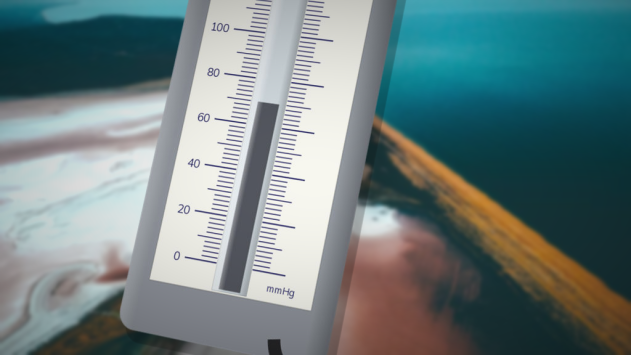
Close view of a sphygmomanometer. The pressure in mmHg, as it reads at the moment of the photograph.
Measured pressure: 70 mmHg
